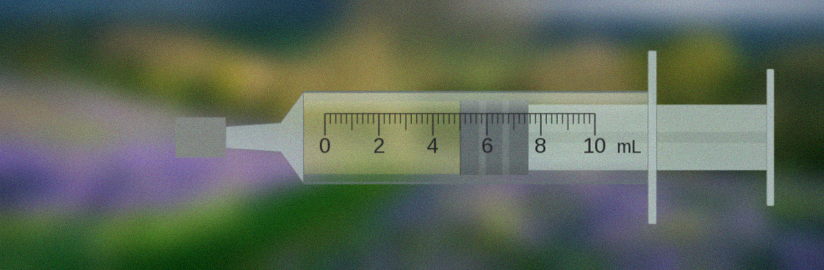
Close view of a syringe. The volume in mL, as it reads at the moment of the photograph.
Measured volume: 5 mL
